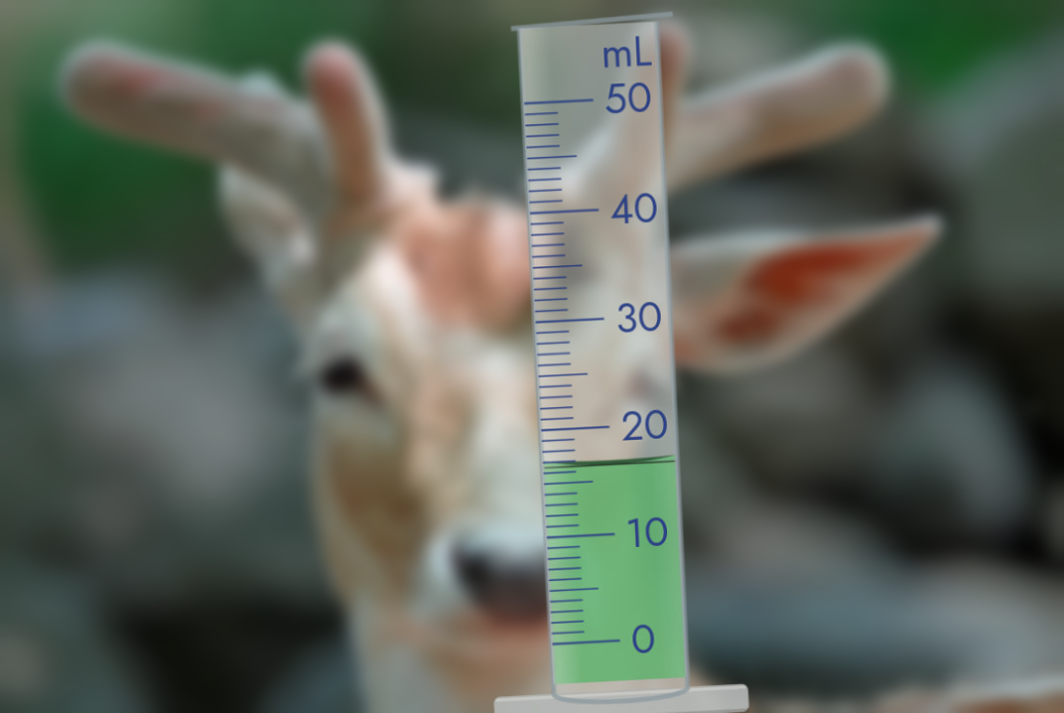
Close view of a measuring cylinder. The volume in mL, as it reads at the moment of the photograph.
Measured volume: 16.5 mL
